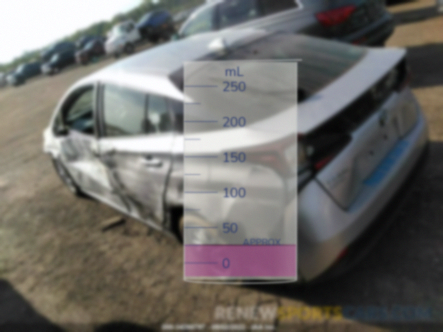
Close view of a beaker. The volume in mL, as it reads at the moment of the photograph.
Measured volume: 25 mL
